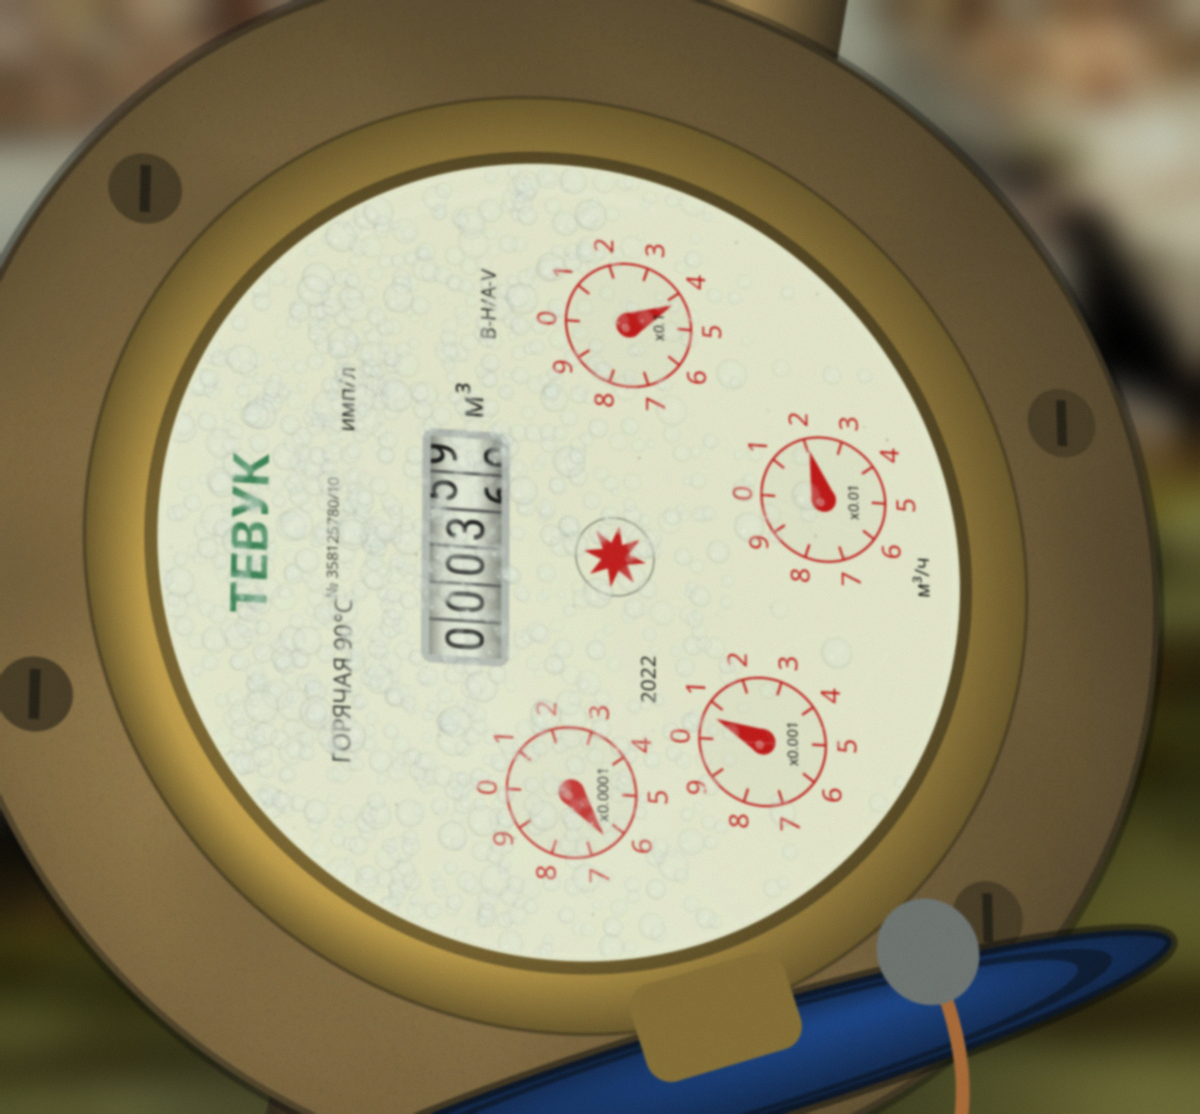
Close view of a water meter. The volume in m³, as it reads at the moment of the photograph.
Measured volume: 359.4206 m³
